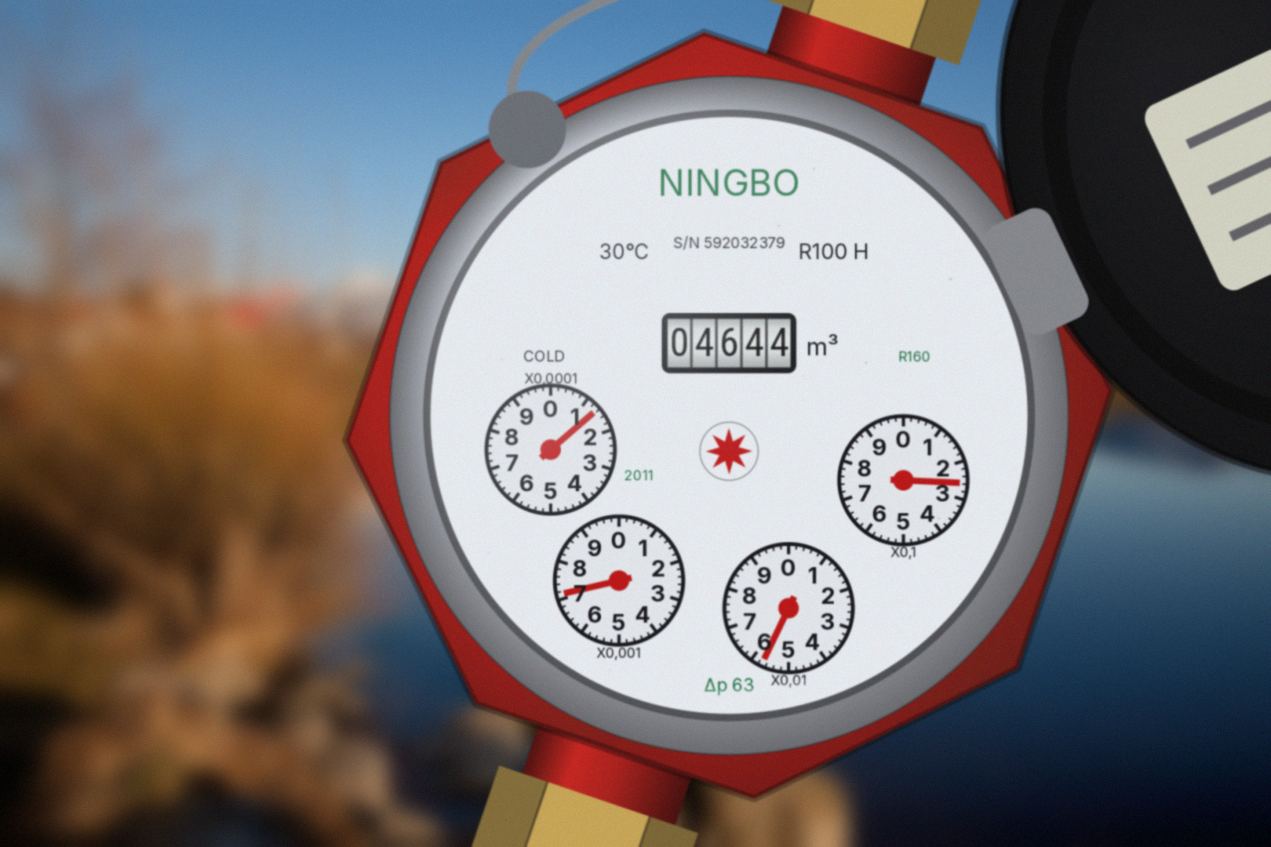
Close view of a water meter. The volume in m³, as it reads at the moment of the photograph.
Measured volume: 4644.2571 m³
